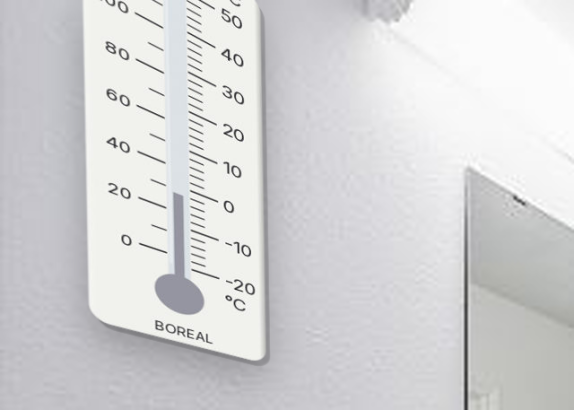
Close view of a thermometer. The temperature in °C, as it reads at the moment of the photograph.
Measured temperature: -2 °C
